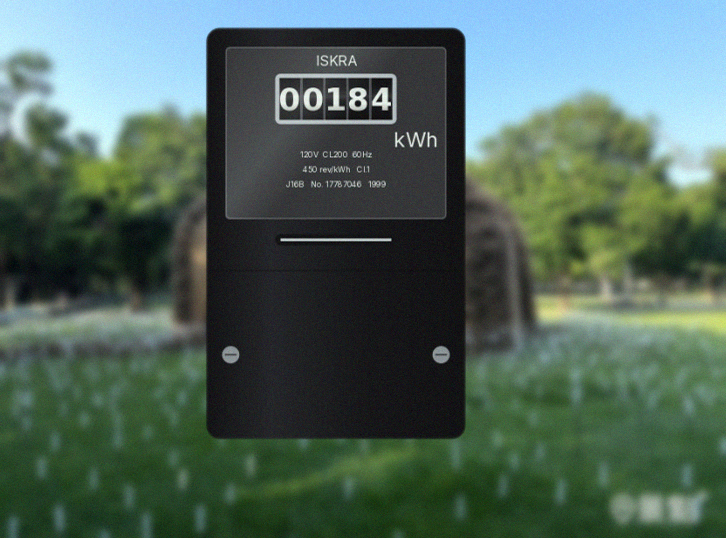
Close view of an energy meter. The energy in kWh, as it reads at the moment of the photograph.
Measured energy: 184 kWh
